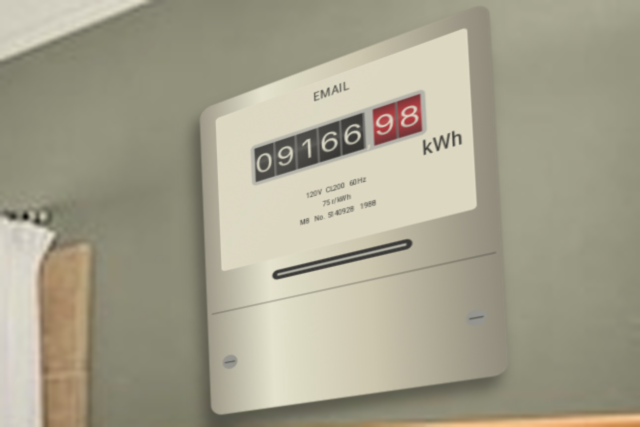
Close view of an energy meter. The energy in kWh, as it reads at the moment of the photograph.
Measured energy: 9166.98 kWh
